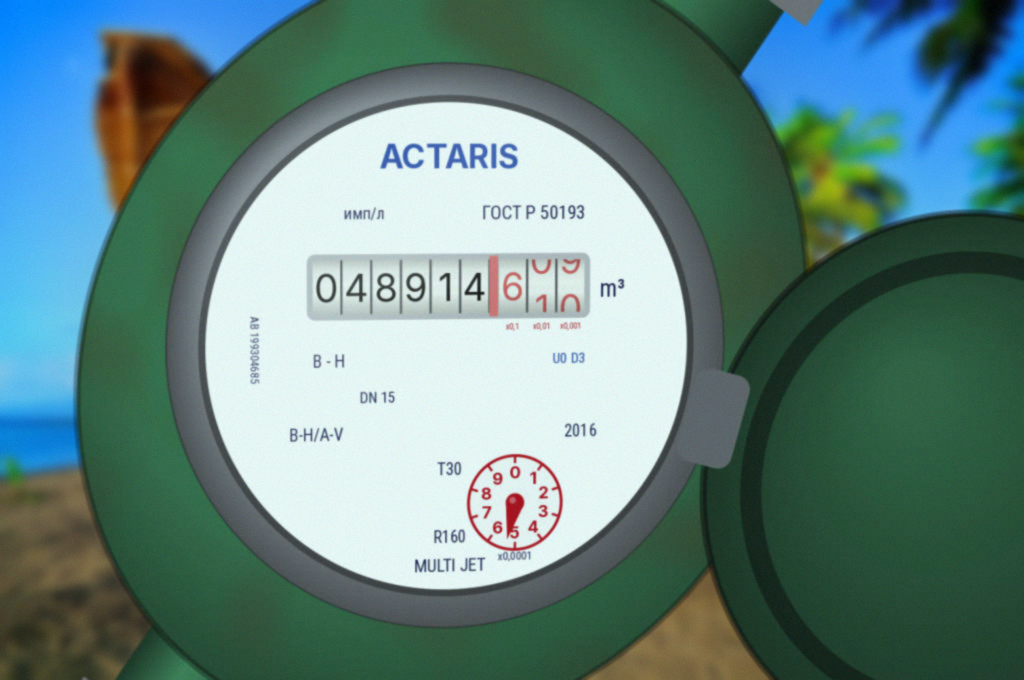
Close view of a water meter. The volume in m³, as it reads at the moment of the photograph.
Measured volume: 48914.6095 m³
